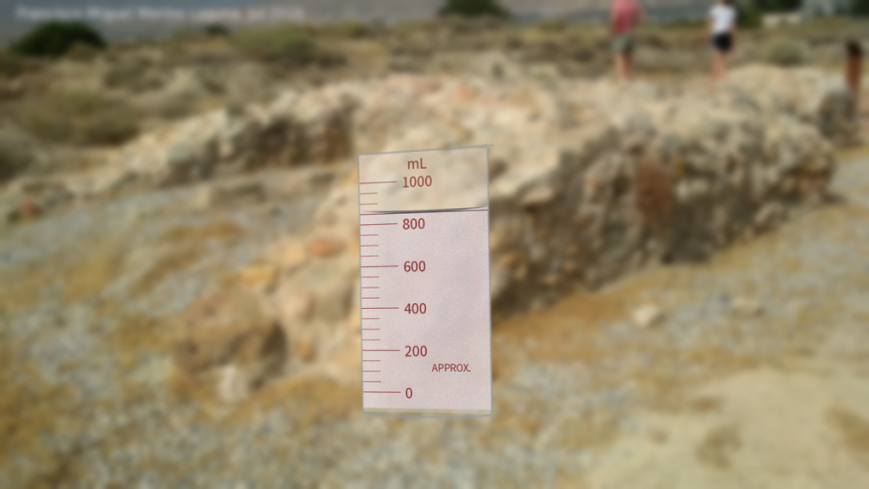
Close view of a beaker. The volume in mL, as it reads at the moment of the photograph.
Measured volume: 850 mL
